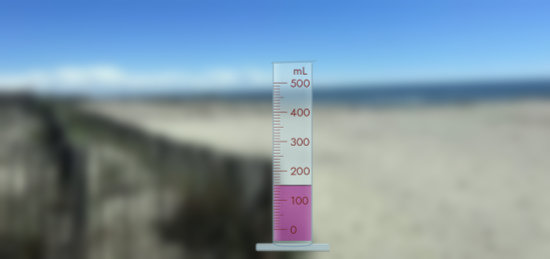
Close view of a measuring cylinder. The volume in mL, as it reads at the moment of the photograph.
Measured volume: 150 mL
